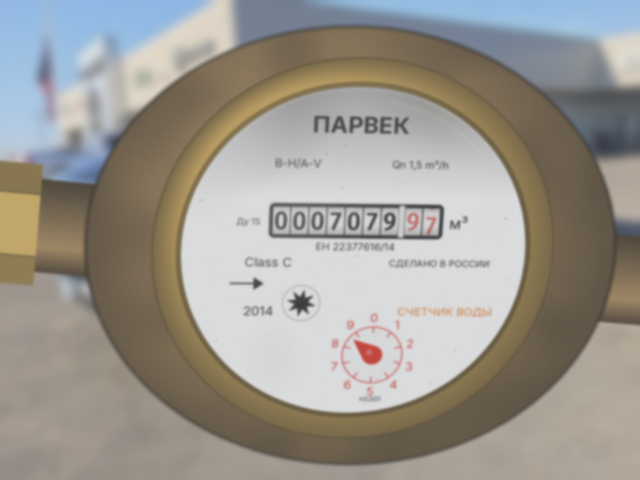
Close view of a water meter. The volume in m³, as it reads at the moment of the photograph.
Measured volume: 7079.968 m³
